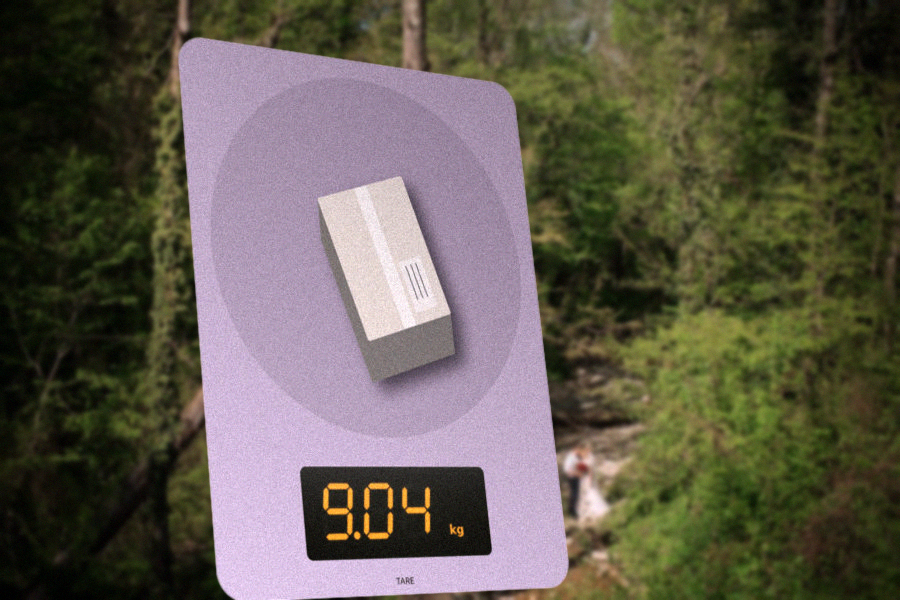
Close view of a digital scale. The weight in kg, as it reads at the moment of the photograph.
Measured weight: 9.04 kg
